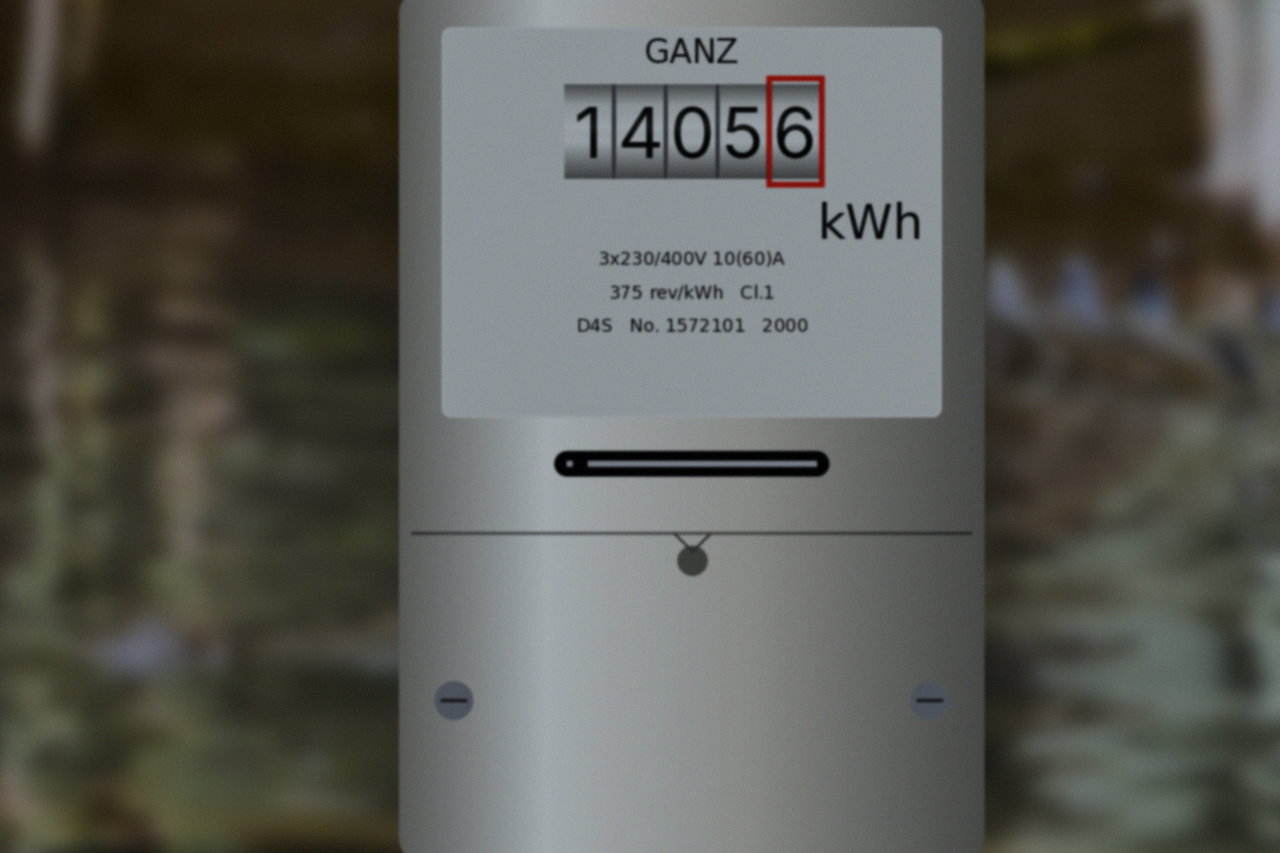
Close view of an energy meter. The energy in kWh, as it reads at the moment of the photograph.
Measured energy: 1405.6 kWh
